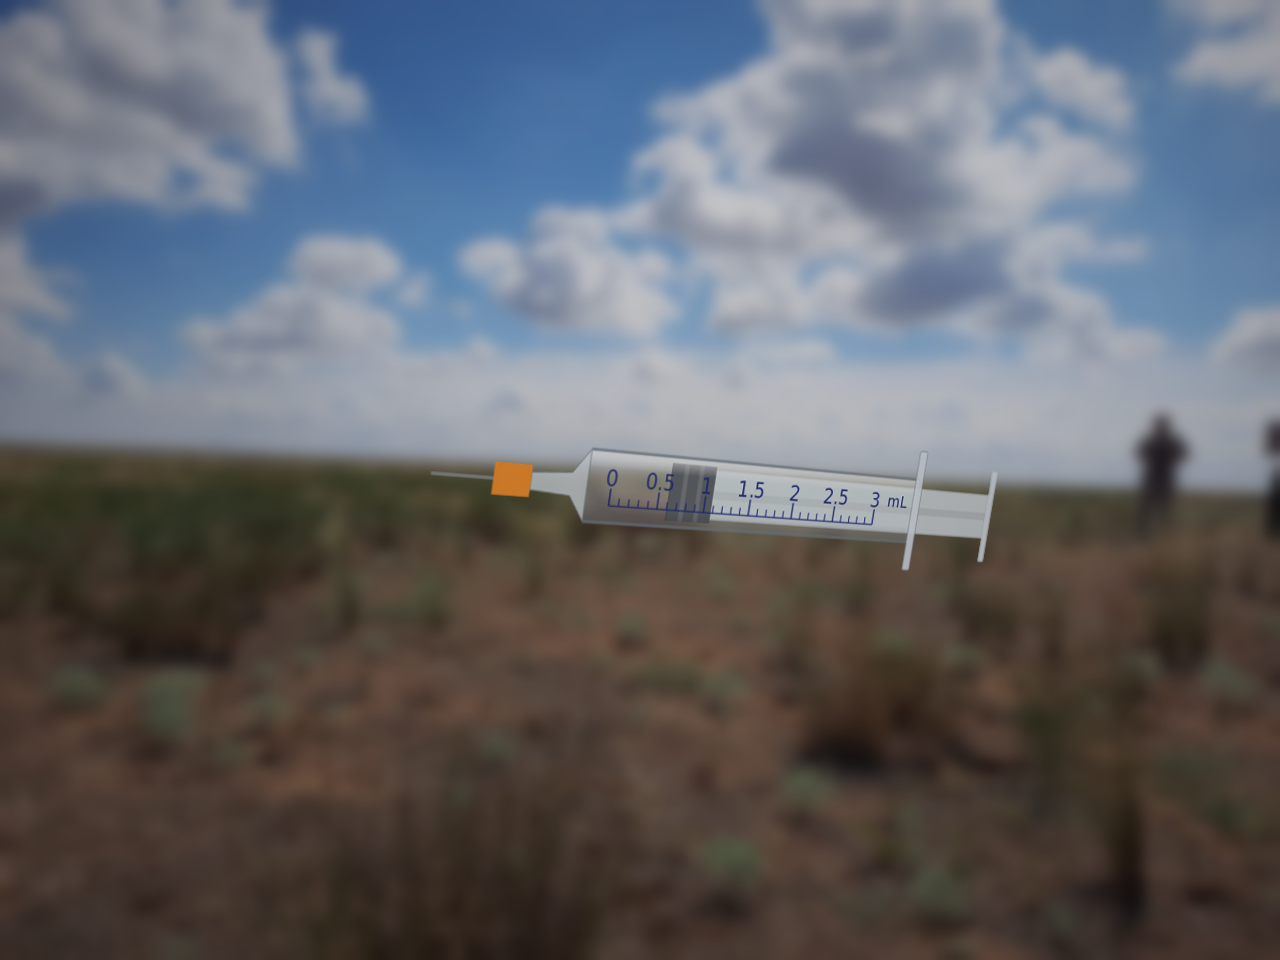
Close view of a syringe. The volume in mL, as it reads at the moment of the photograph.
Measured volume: 0.6 mL
